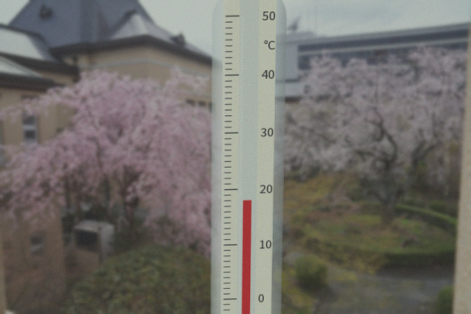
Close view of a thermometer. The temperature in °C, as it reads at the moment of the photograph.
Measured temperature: 18 °C
